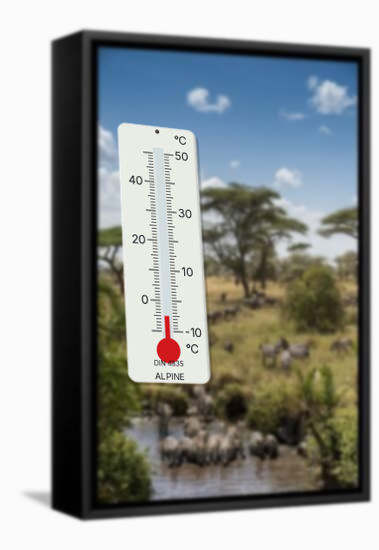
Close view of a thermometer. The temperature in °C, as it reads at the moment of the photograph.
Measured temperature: -5 °C
